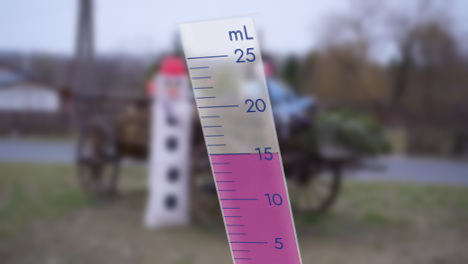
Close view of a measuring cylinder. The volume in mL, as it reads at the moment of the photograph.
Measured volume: 15 mL
